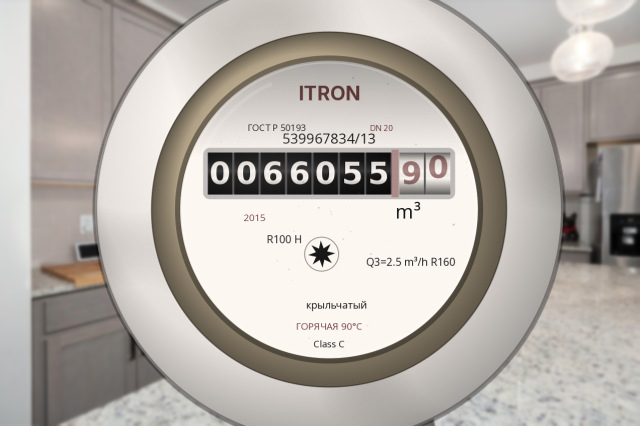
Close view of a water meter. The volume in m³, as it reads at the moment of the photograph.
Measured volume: 66055.90 m³
